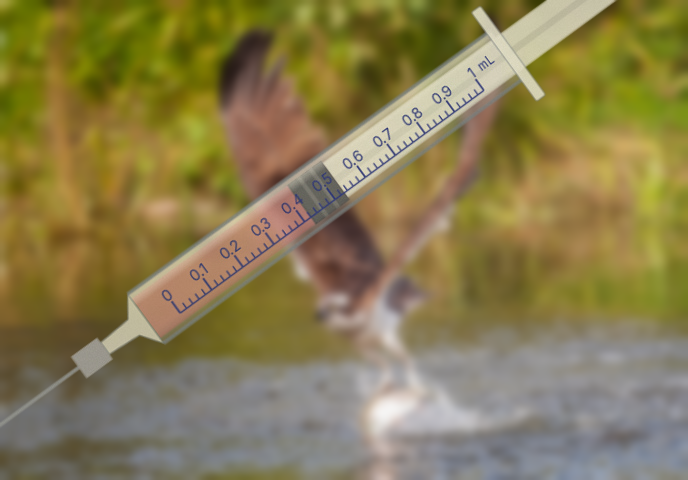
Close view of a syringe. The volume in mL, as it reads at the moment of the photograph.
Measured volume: 0.42 mL
